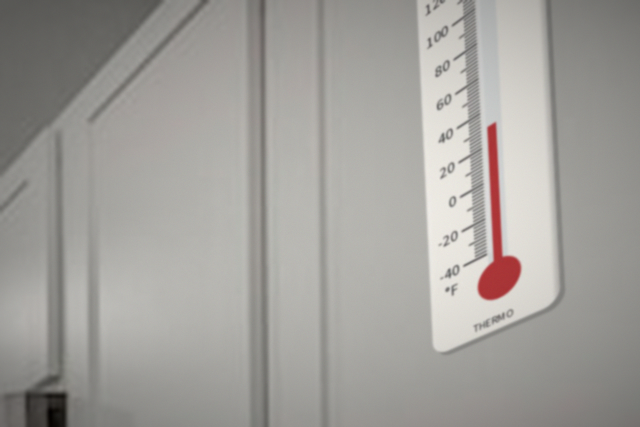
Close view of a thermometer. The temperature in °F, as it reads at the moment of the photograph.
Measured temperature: 30 °F
